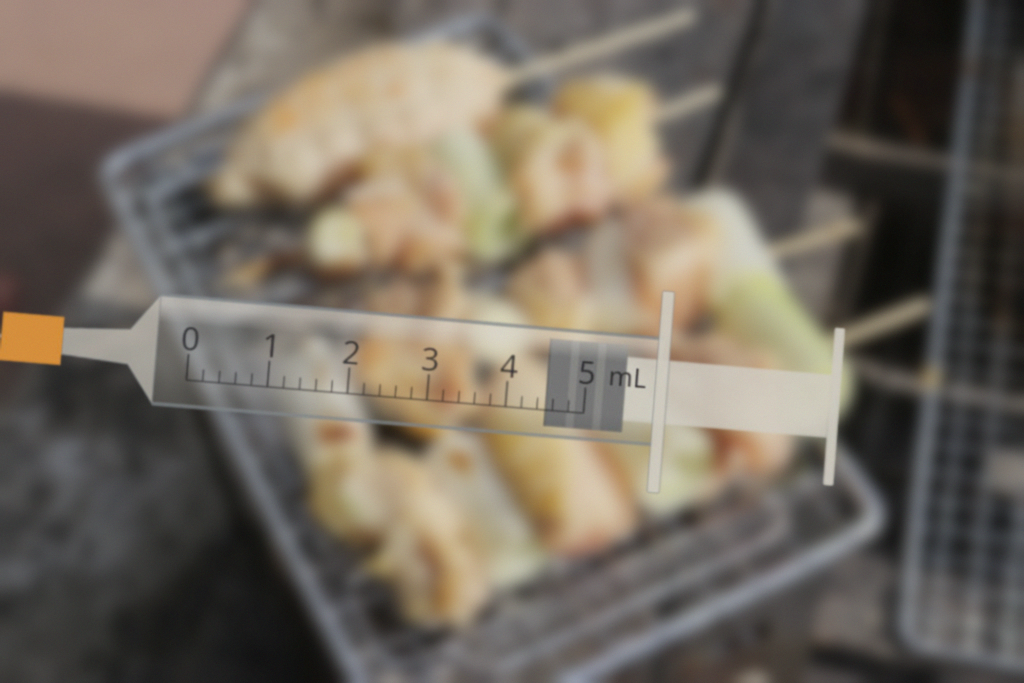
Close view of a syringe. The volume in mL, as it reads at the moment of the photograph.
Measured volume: 4.5 mL
